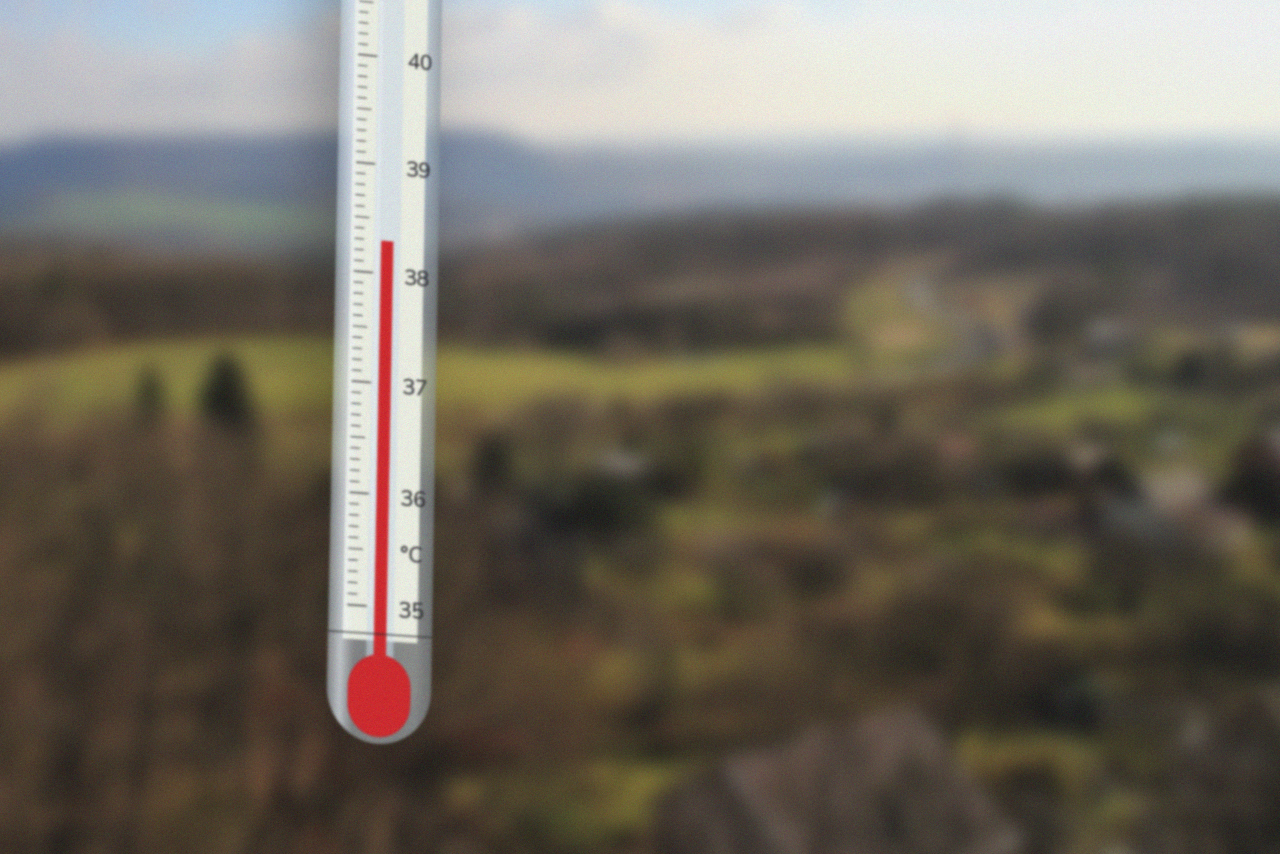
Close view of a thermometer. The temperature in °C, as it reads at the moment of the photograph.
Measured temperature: 38.3 °C
